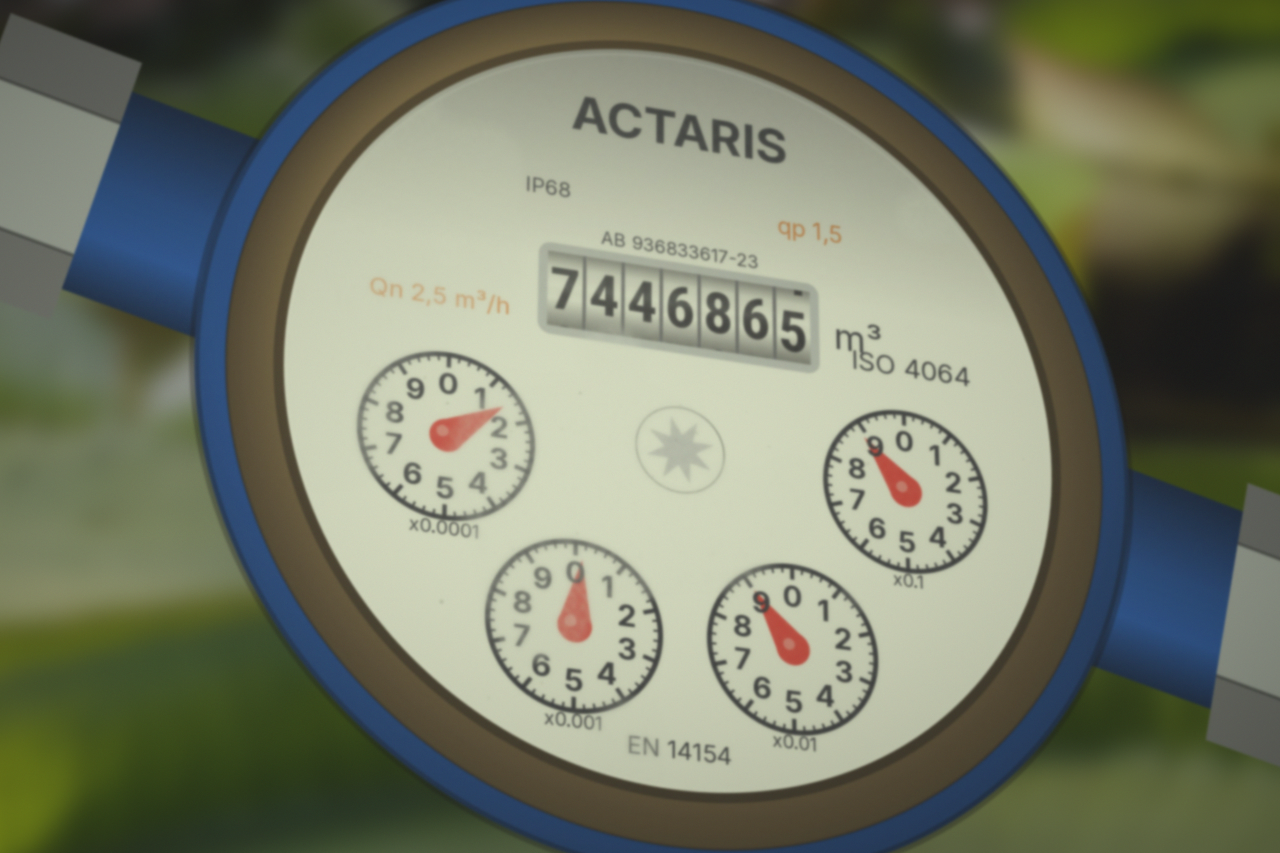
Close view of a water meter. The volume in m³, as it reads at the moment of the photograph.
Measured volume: 7446864.8901 m³
